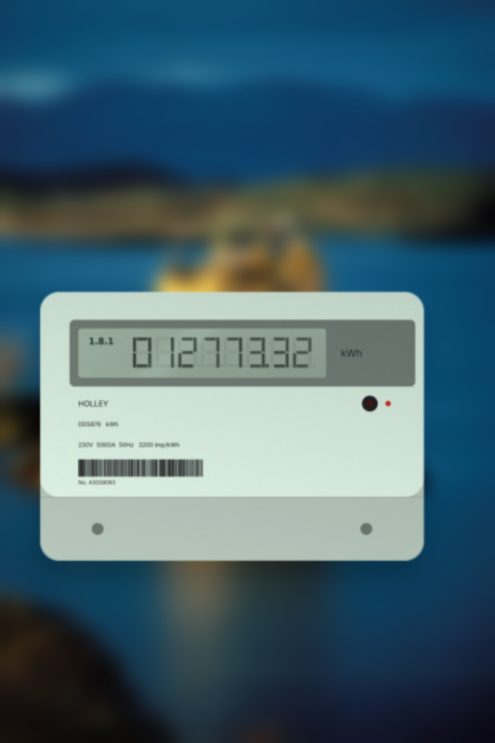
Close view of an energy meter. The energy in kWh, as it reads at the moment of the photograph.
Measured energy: 12773.32 kWh
